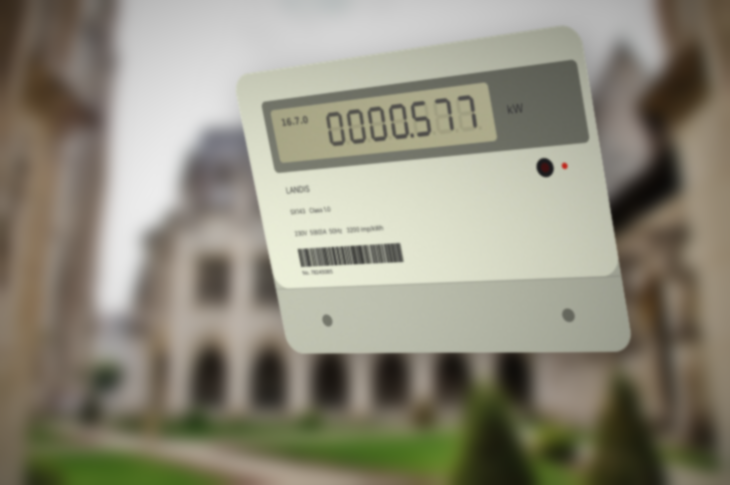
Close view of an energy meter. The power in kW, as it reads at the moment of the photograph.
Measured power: 0.577 kW
